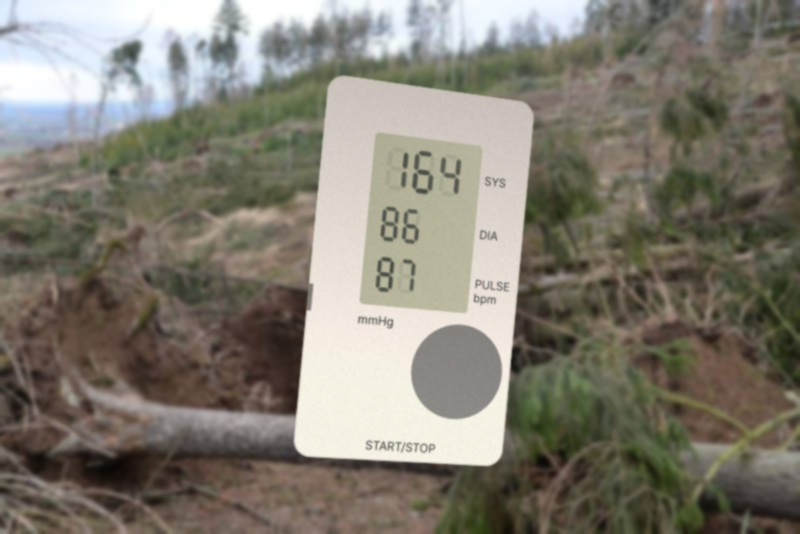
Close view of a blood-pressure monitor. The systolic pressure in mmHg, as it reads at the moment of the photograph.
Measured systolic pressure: 164 mmHg
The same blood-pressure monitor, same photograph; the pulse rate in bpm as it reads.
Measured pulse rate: 87 bpm
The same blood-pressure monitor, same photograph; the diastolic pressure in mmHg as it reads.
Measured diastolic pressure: 86 mmHg
